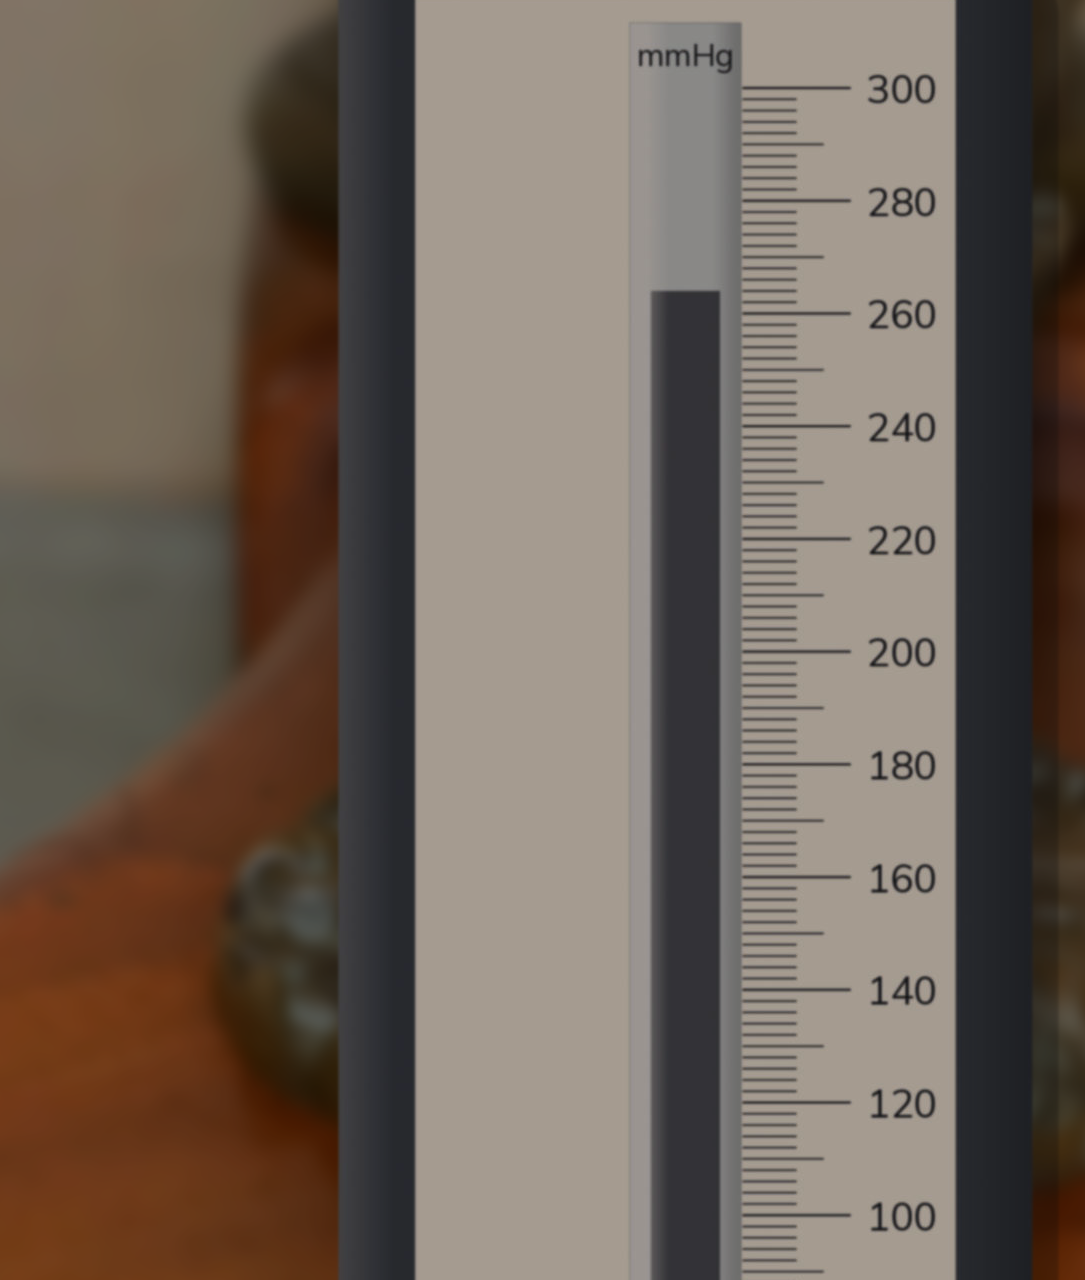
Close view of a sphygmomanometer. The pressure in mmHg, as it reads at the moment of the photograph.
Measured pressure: 264 mmHg
